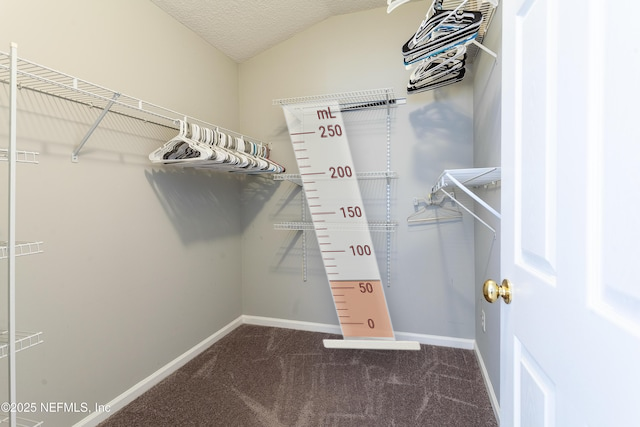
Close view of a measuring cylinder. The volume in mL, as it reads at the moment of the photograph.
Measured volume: 60 mL
